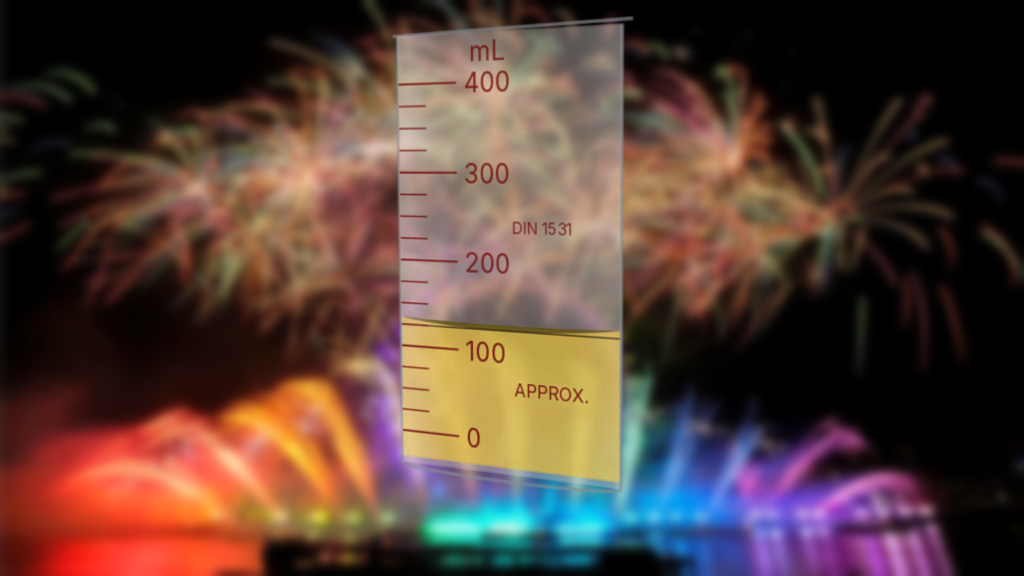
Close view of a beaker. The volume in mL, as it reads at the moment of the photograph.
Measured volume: 125 mL
